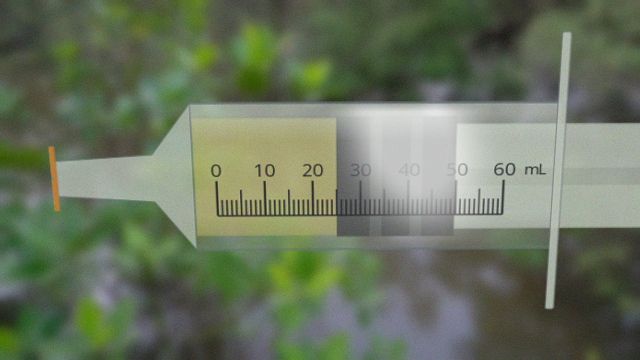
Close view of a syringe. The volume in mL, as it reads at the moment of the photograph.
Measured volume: 25 mL
